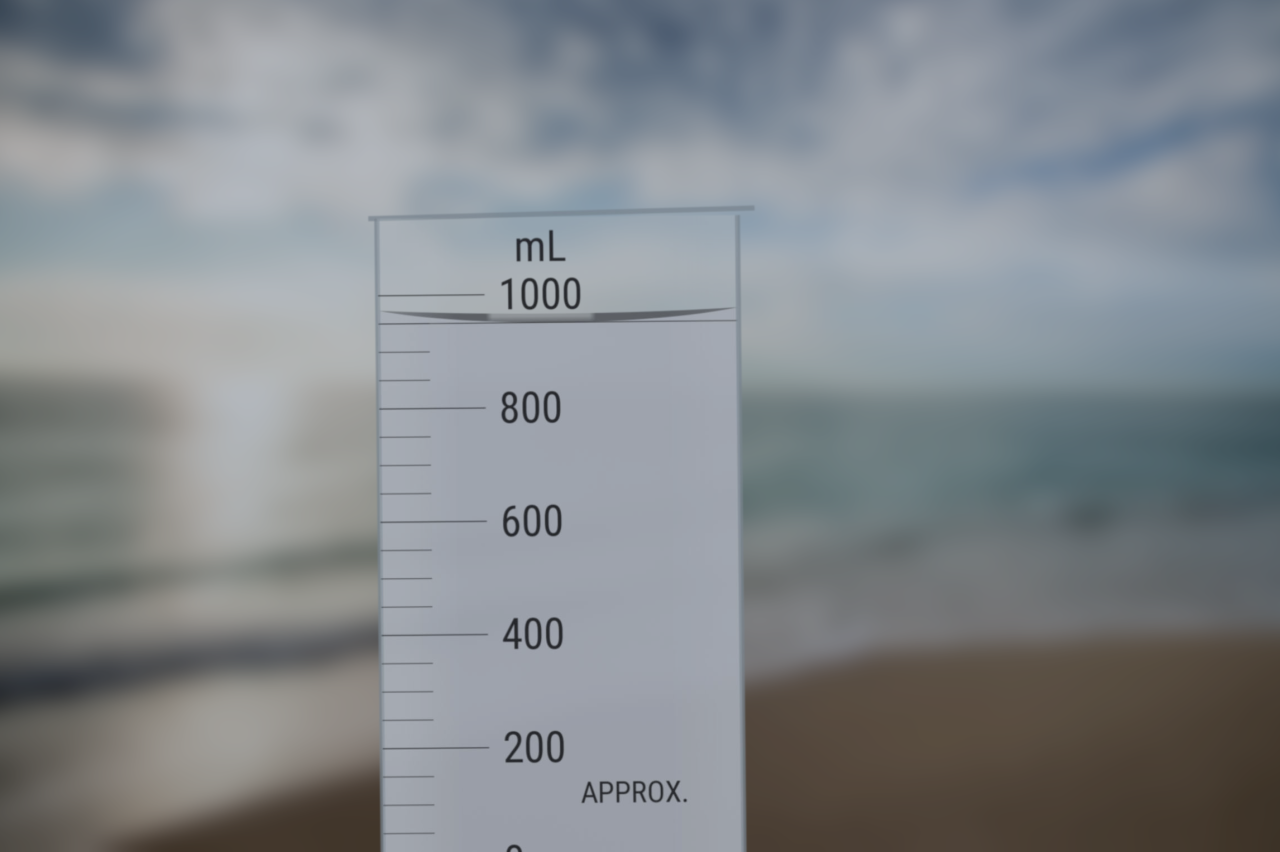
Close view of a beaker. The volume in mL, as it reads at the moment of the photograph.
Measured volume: 950 mL
